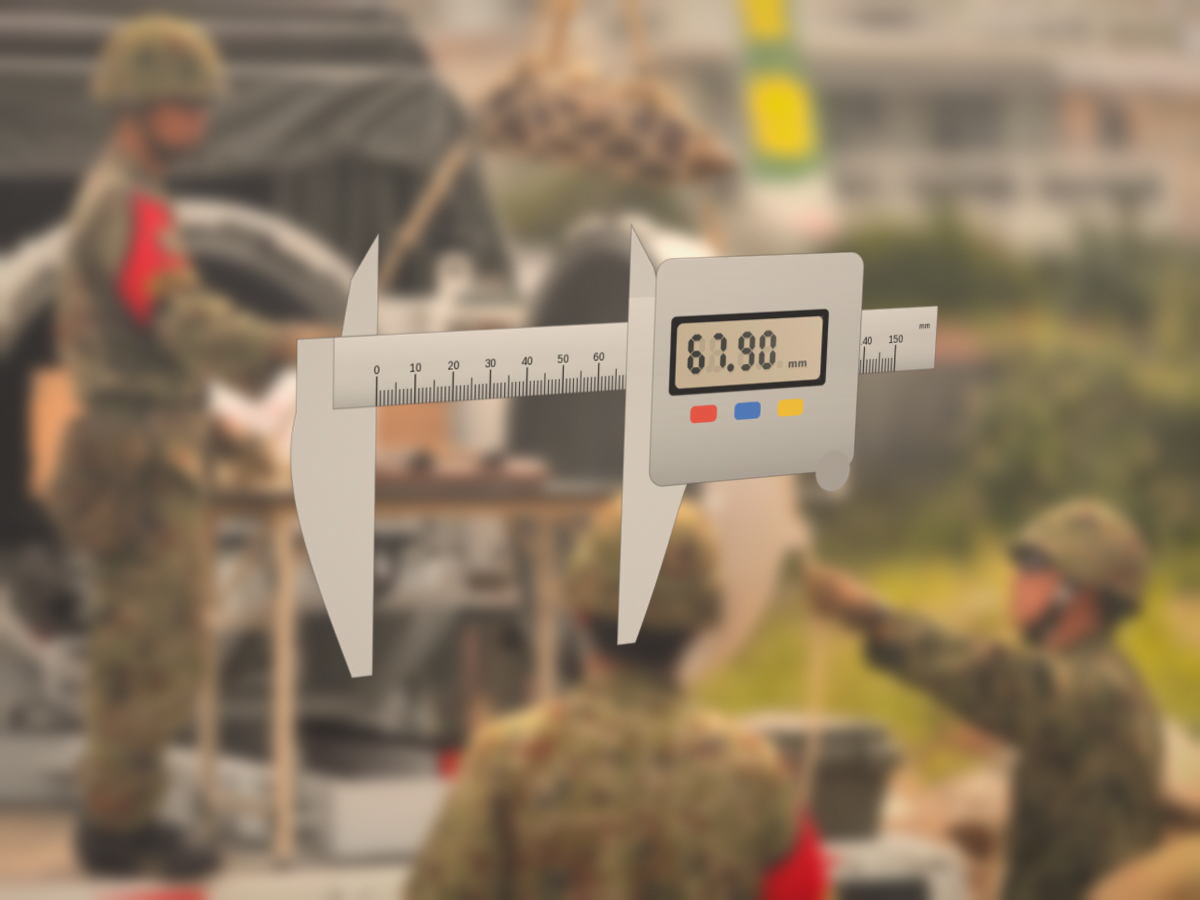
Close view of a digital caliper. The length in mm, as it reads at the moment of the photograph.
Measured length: 67.90 mm
